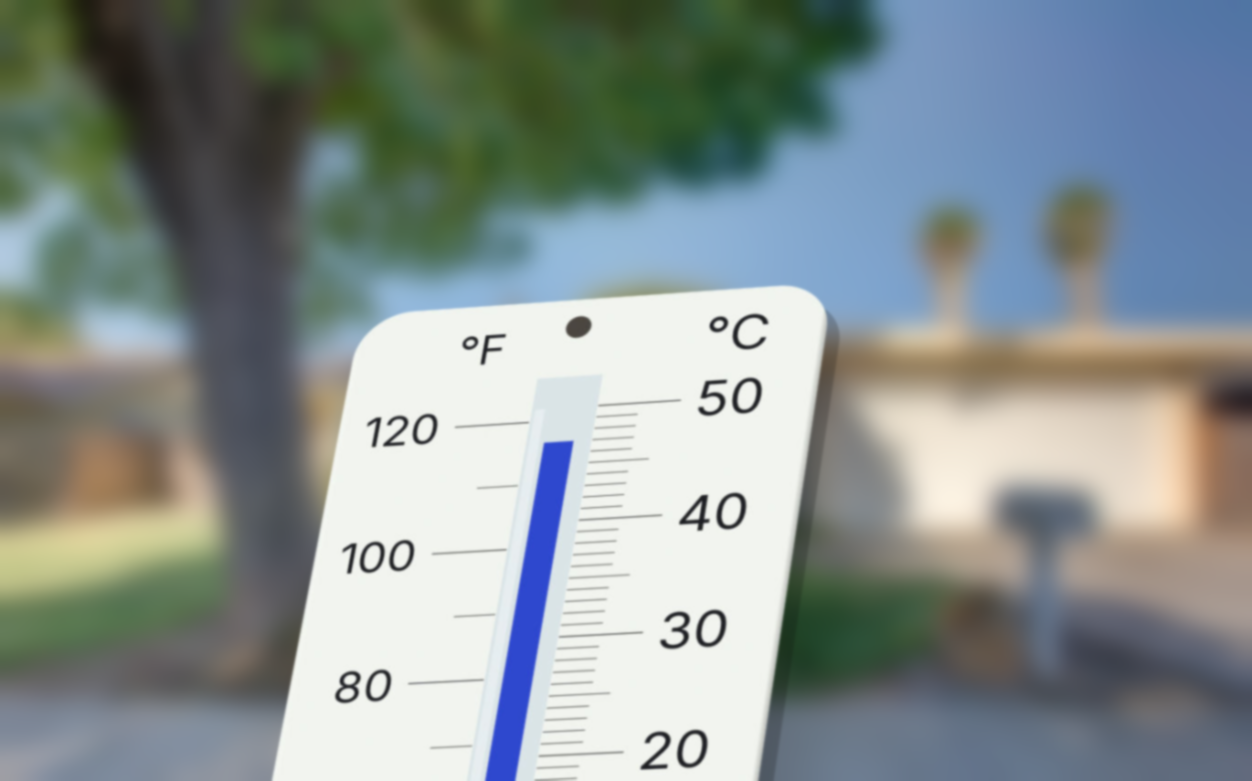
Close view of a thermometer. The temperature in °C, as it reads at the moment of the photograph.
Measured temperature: 47 °C
